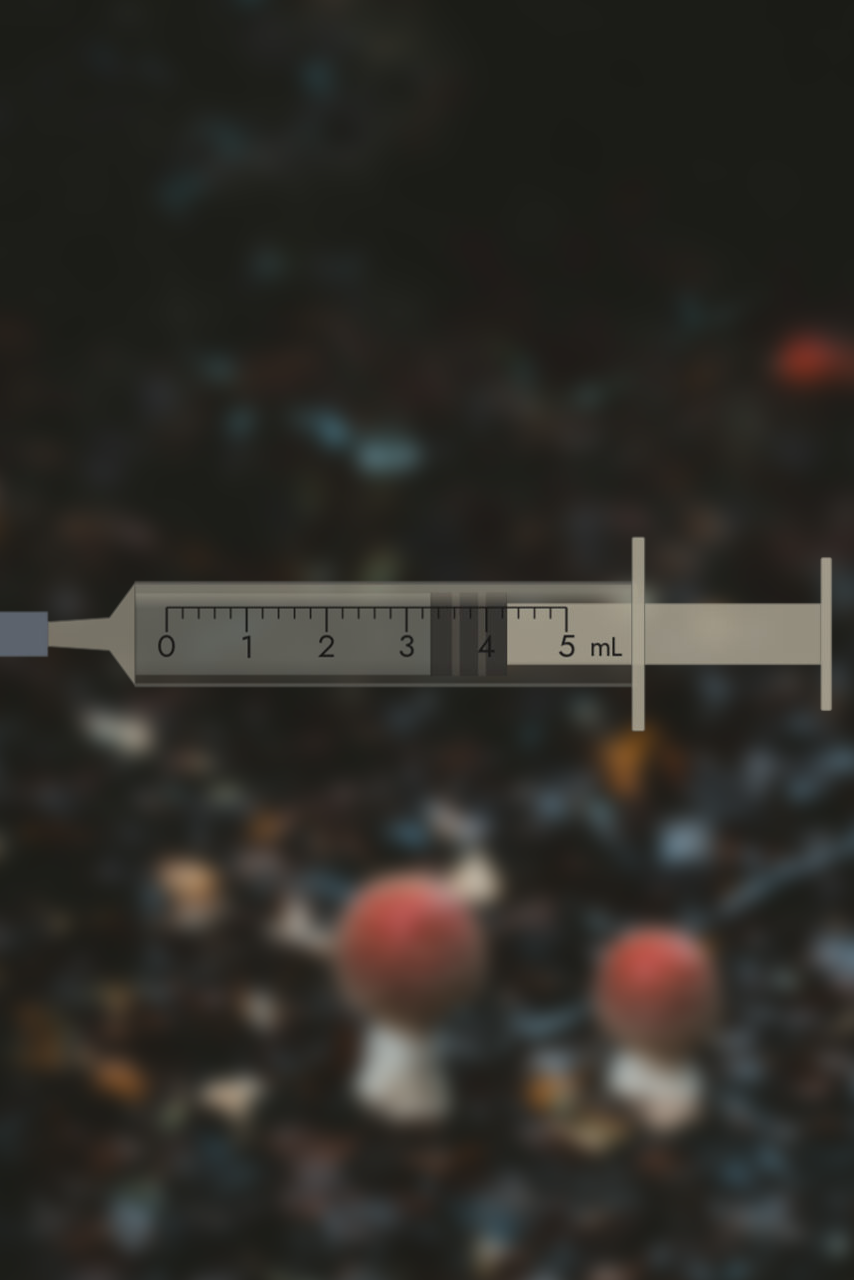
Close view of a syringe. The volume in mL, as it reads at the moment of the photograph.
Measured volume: 3.3 mL
